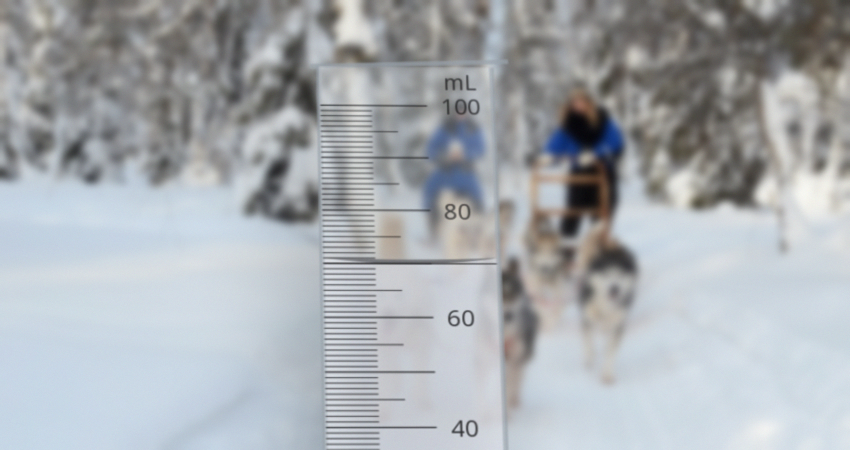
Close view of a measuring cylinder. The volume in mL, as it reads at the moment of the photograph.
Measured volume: 70 mL
